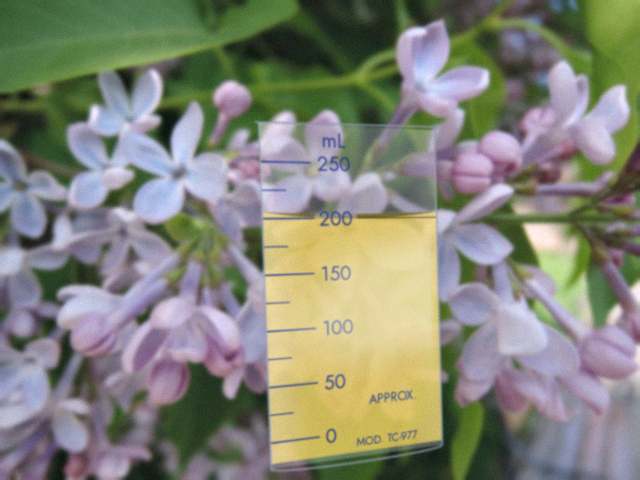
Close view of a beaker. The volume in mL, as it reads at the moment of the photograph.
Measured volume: 200 mL
